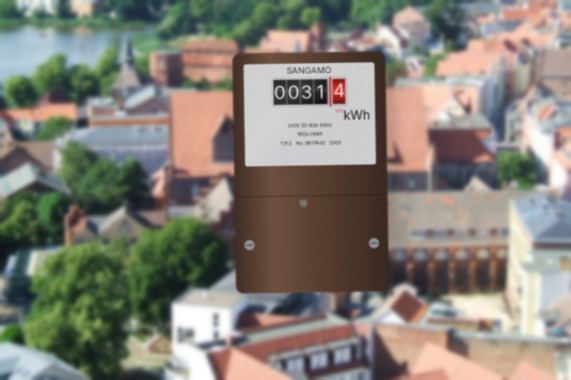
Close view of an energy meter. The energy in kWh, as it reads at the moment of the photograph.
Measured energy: 31.4 kWh
